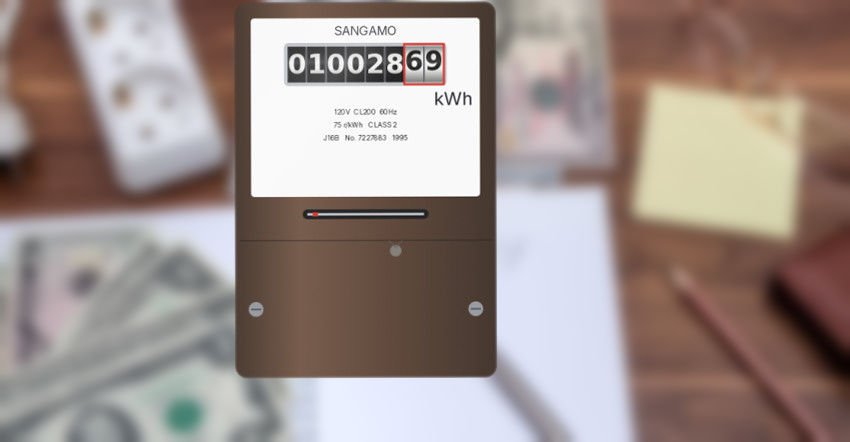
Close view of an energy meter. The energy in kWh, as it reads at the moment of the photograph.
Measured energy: 10028.69 kWh
